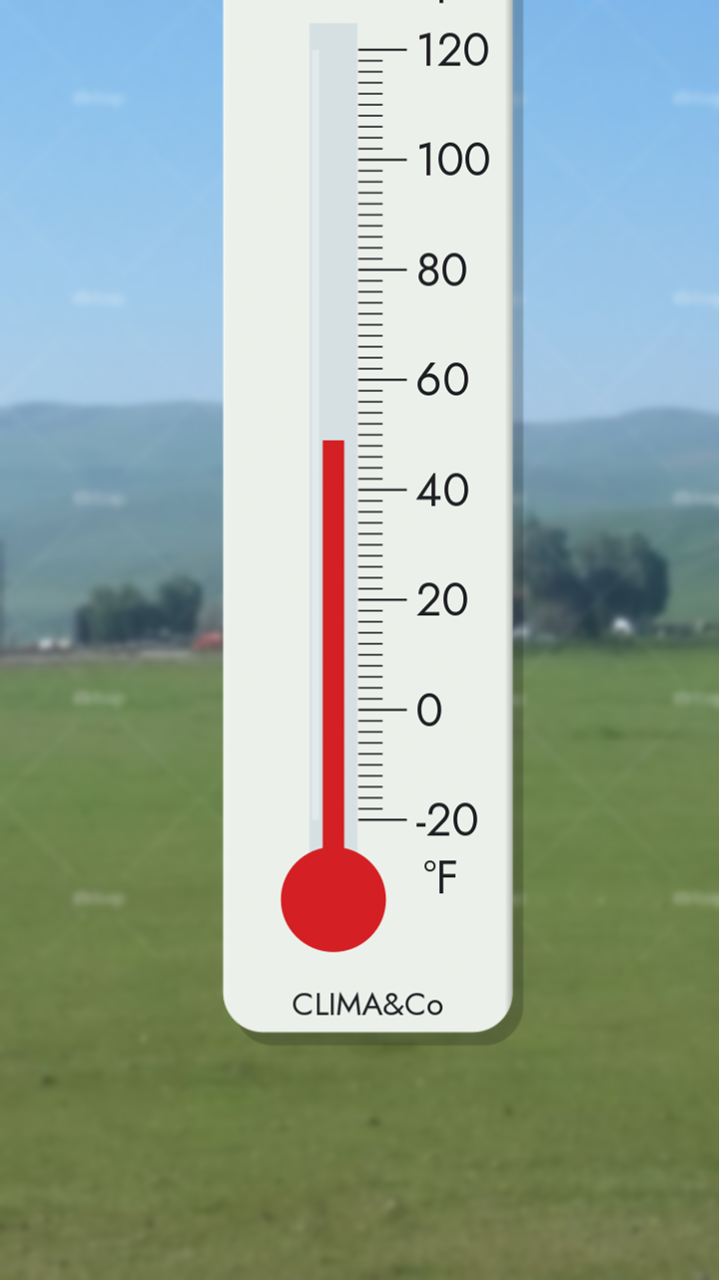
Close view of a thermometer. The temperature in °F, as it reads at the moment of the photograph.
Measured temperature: 49 °F
